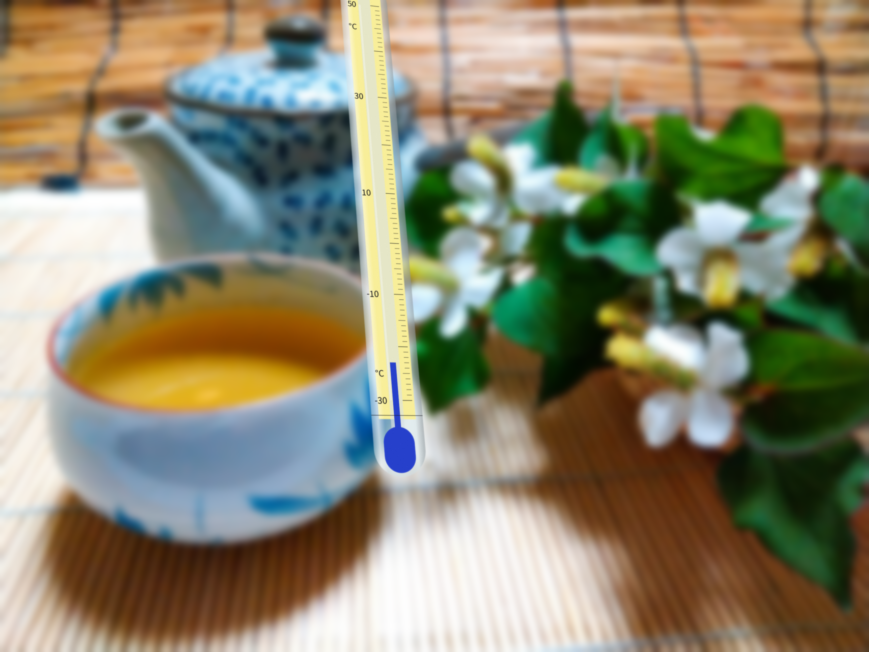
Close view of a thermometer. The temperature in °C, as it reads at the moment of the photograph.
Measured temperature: -23 °C
